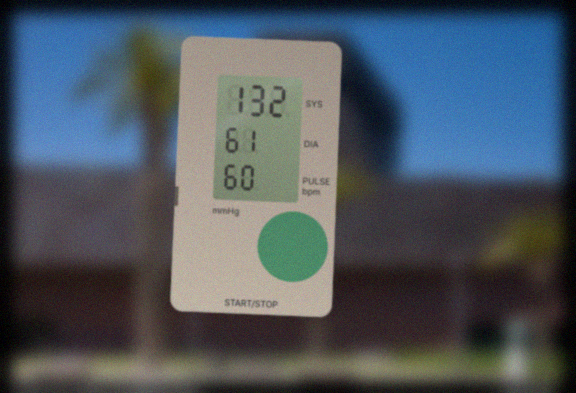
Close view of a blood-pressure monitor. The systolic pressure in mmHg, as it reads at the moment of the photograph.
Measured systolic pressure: 132 mmHg
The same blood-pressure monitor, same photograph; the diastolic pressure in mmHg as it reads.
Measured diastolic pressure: 61 mmHg
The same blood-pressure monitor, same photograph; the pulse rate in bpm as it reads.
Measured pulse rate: 60 bpm
